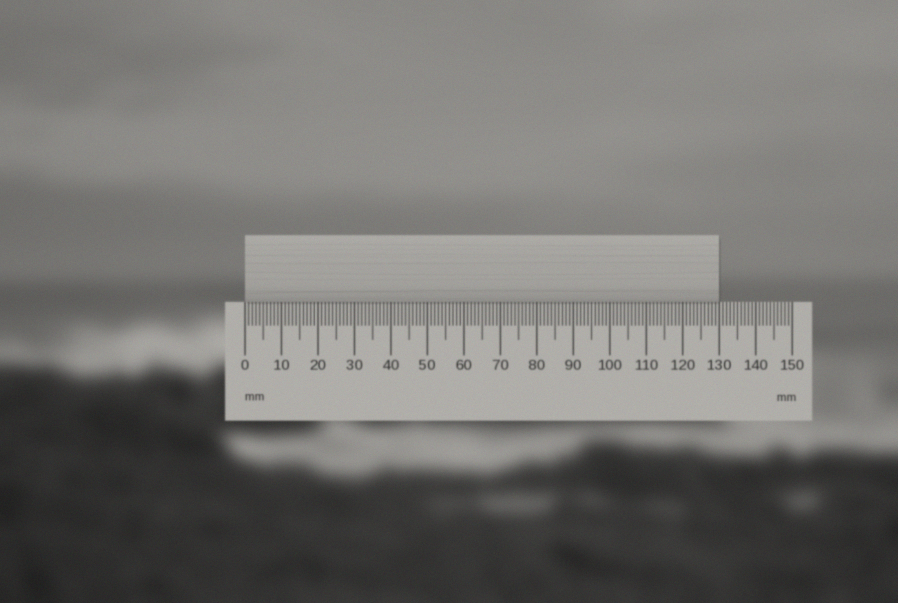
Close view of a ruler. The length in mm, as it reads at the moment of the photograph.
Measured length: 130 mm
